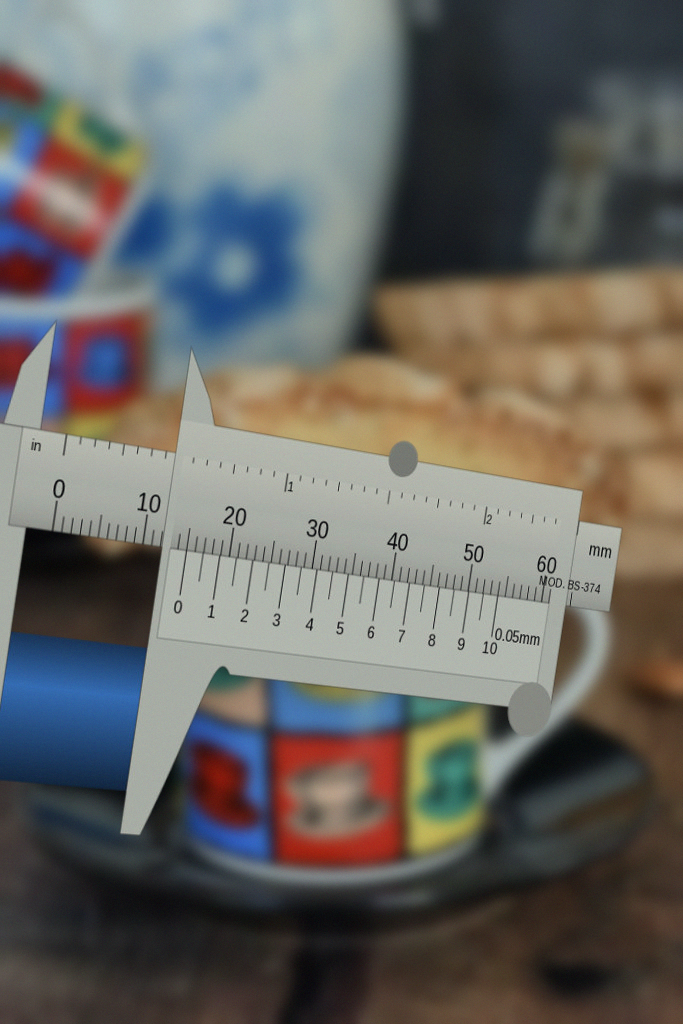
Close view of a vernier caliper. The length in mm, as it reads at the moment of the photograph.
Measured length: 15.0 mm
